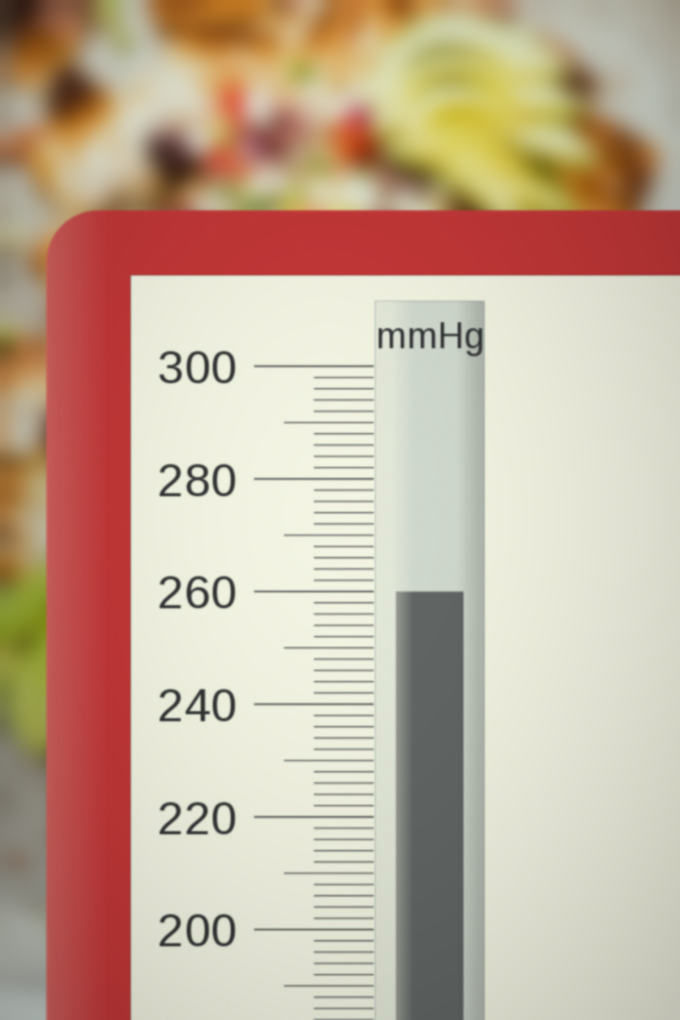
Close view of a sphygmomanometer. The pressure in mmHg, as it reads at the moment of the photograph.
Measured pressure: 260 mmHg
